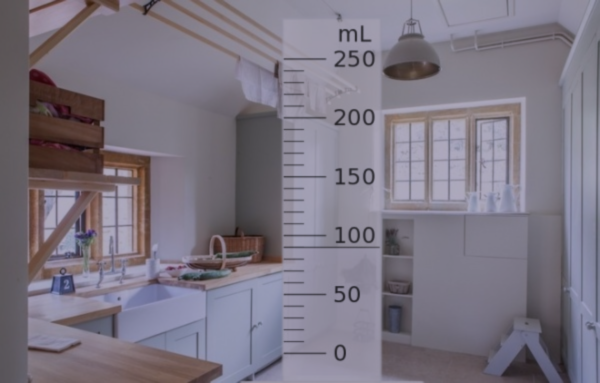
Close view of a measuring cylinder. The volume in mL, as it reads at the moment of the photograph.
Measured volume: 90 mL
